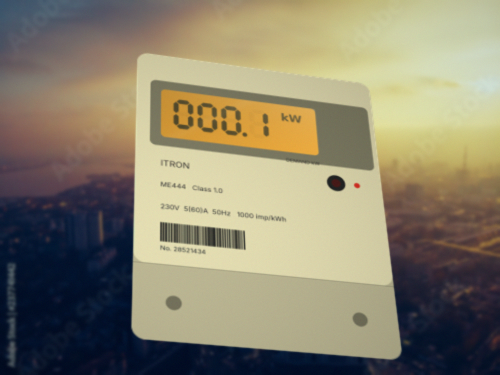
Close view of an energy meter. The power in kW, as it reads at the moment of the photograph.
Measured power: 0.1 kW
